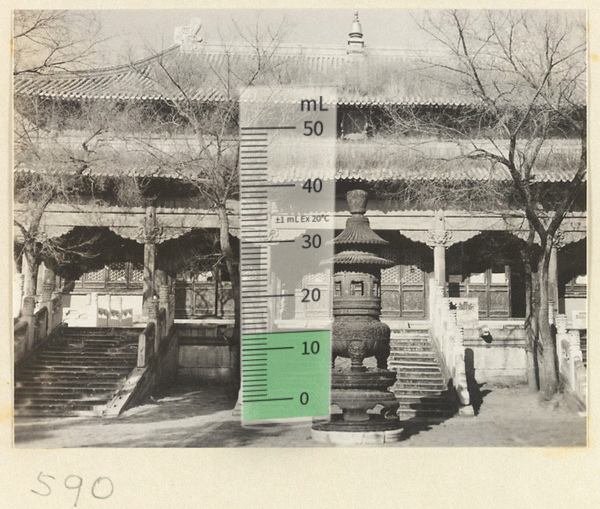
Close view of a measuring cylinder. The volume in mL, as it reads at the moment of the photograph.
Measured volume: 13 mL
